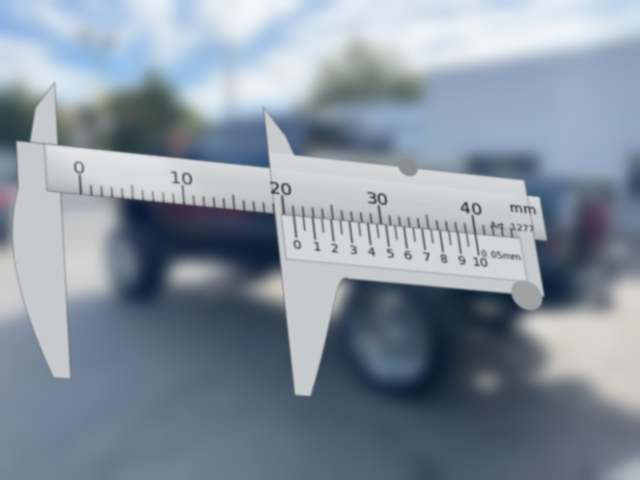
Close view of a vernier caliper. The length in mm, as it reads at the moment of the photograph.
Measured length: 21.0 mm
